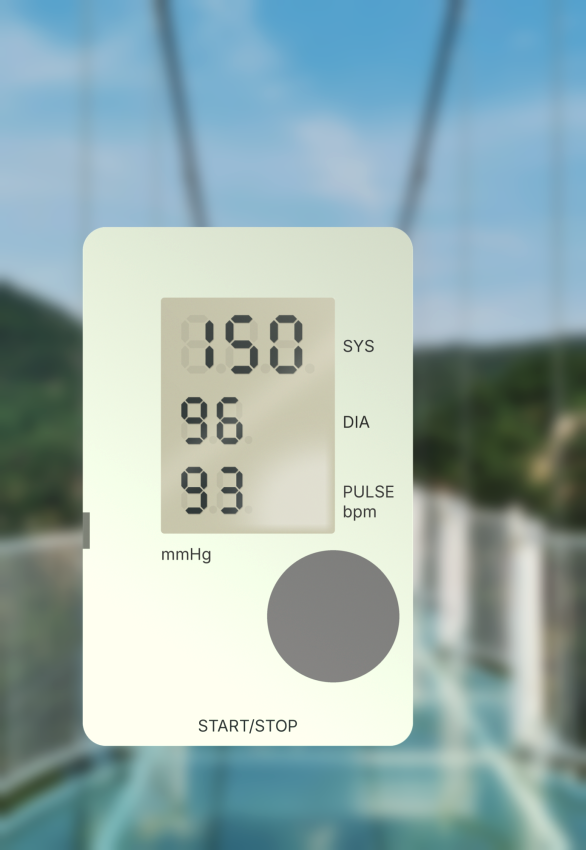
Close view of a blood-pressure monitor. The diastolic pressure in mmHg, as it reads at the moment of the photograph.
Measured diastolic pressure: 96 mmHg
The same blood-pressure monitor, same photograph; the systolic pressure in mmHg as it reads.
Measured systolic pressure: 150 mmHg
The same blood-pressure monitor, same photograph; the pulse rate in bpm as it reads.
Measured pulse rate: 93 bpm
